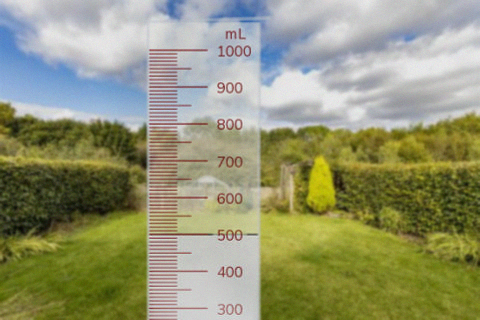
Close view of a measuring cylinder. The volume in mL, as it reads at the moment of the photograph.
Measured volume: 500 mL
